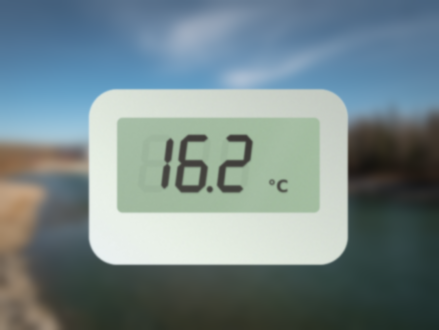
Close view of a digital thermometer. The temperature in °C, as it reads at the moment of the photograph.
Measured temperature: 16.2 °C
